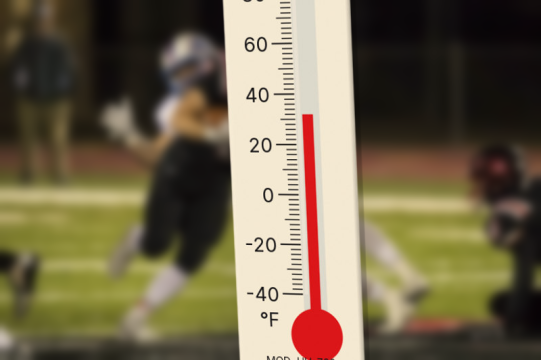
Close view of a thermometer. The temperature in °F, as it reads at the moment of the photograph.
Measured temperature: 32 °F
